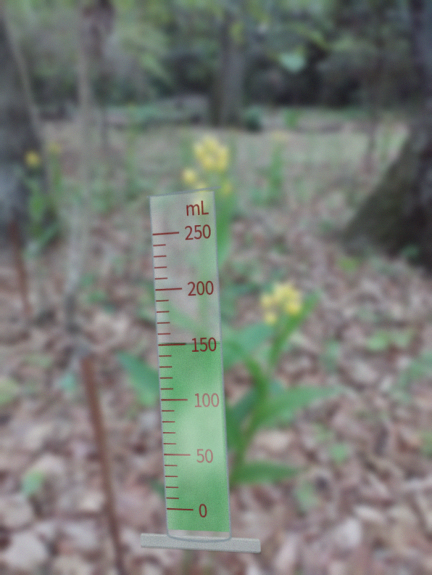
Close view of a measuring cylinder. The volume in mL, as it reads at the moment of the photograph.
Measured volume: 150 mL
